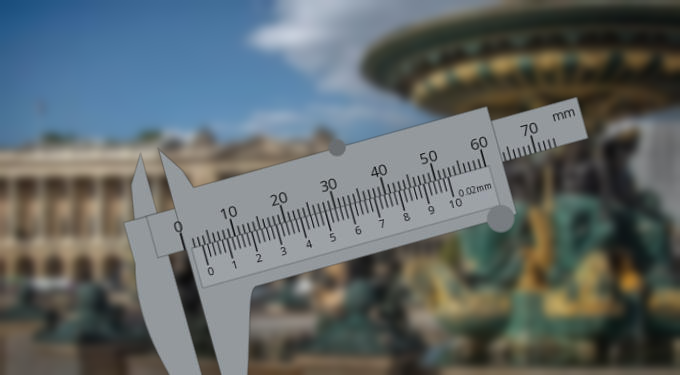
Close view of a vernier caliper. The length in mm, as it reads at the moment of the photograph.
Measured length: 3.5 mm
